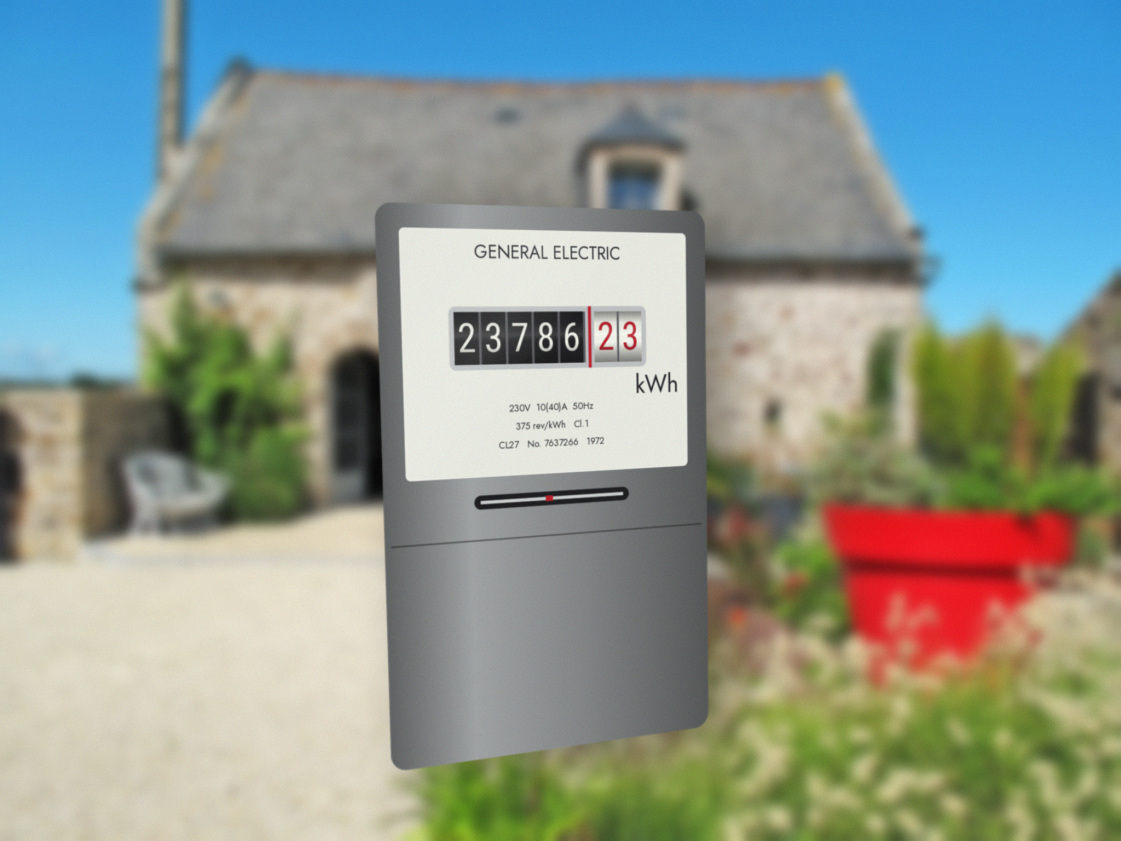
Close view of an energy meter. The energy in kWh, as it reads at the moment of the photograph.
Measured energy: 23786.23 kWh
